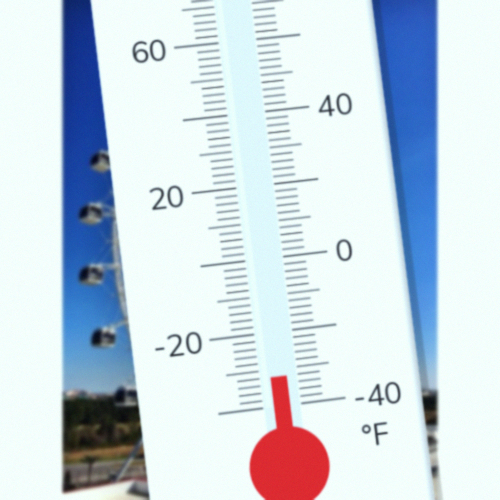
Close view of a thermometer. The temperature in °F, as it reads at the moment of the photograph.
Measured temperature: -32 °F
